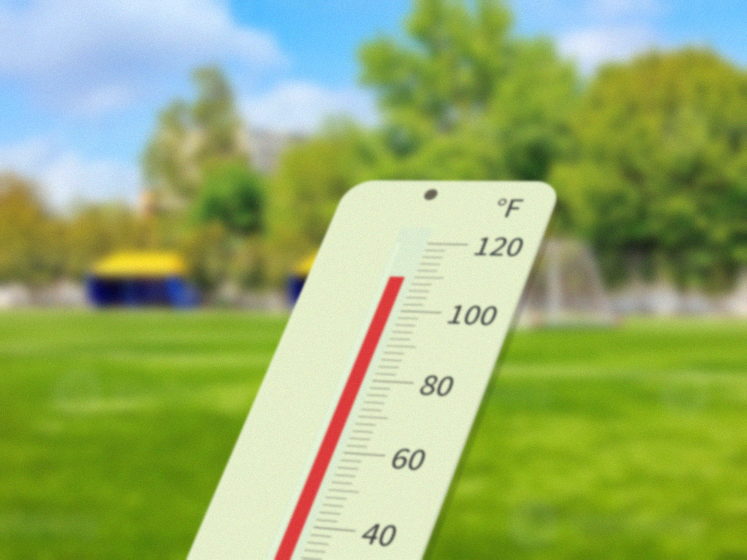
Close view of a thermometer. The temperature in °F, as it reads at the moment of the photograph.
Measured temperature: 110 °F
